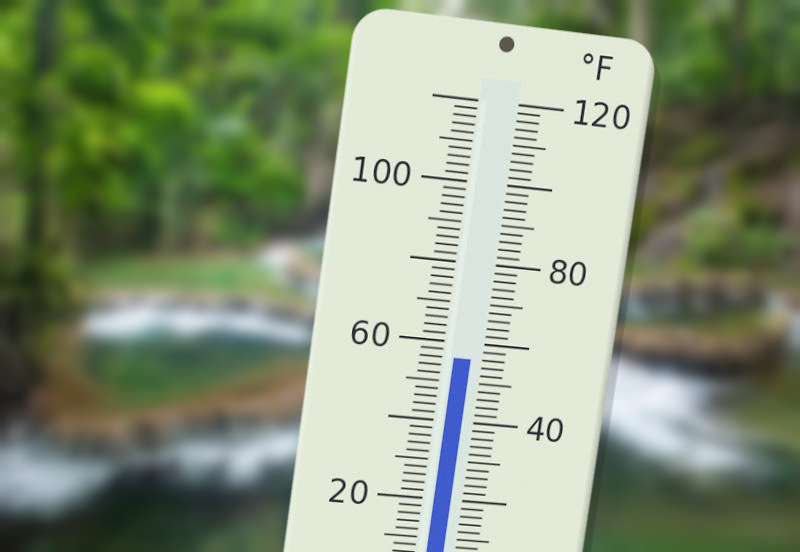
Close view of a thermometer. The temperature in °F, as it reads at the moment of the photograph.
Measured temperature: 56 °F
